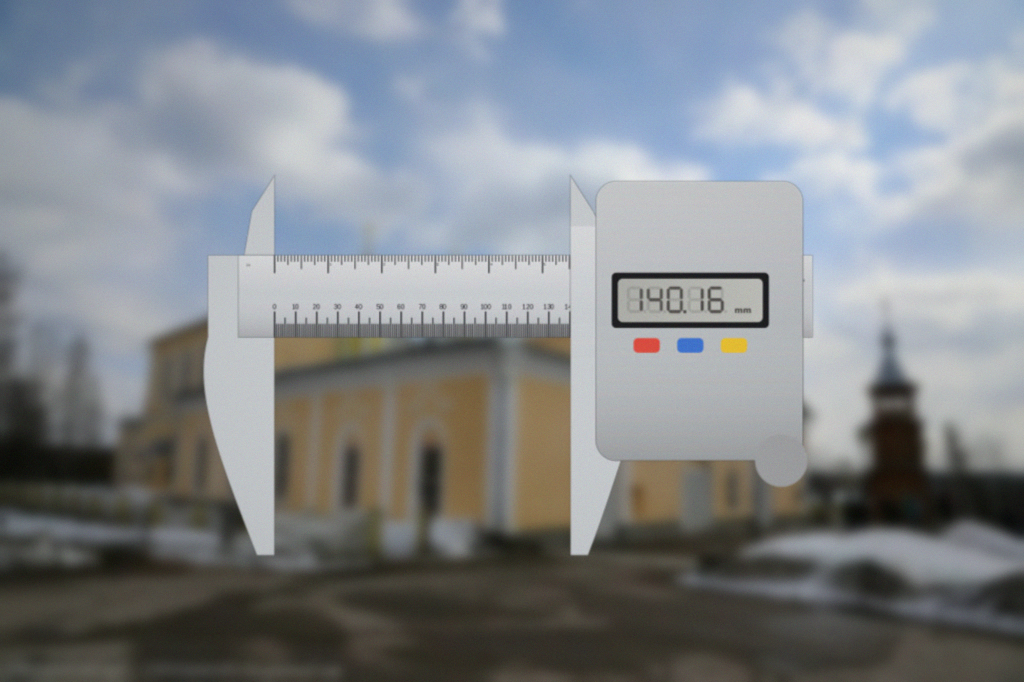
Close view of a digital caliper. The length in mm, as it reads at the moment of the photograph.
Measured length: 140.16 mm
